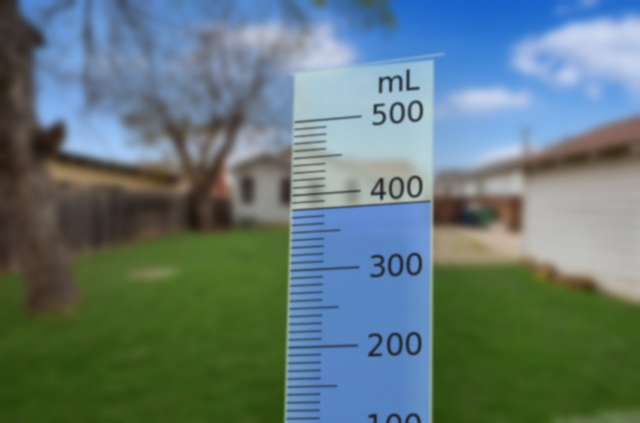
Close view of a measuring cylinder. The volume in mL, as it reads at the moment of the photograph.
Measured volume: 380 mL
